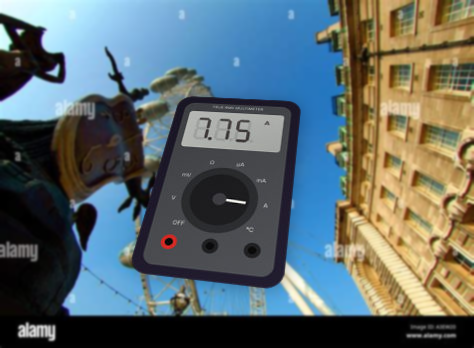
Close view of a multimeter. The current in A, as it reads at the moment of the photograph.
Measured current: 7.75 A
